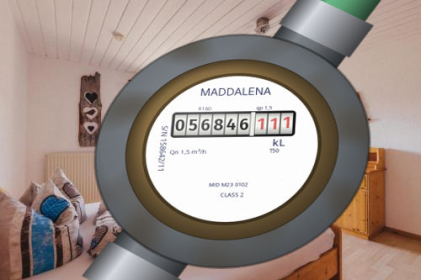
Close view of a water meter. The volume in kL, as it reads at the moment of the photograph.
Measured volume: 56846.111 kL
